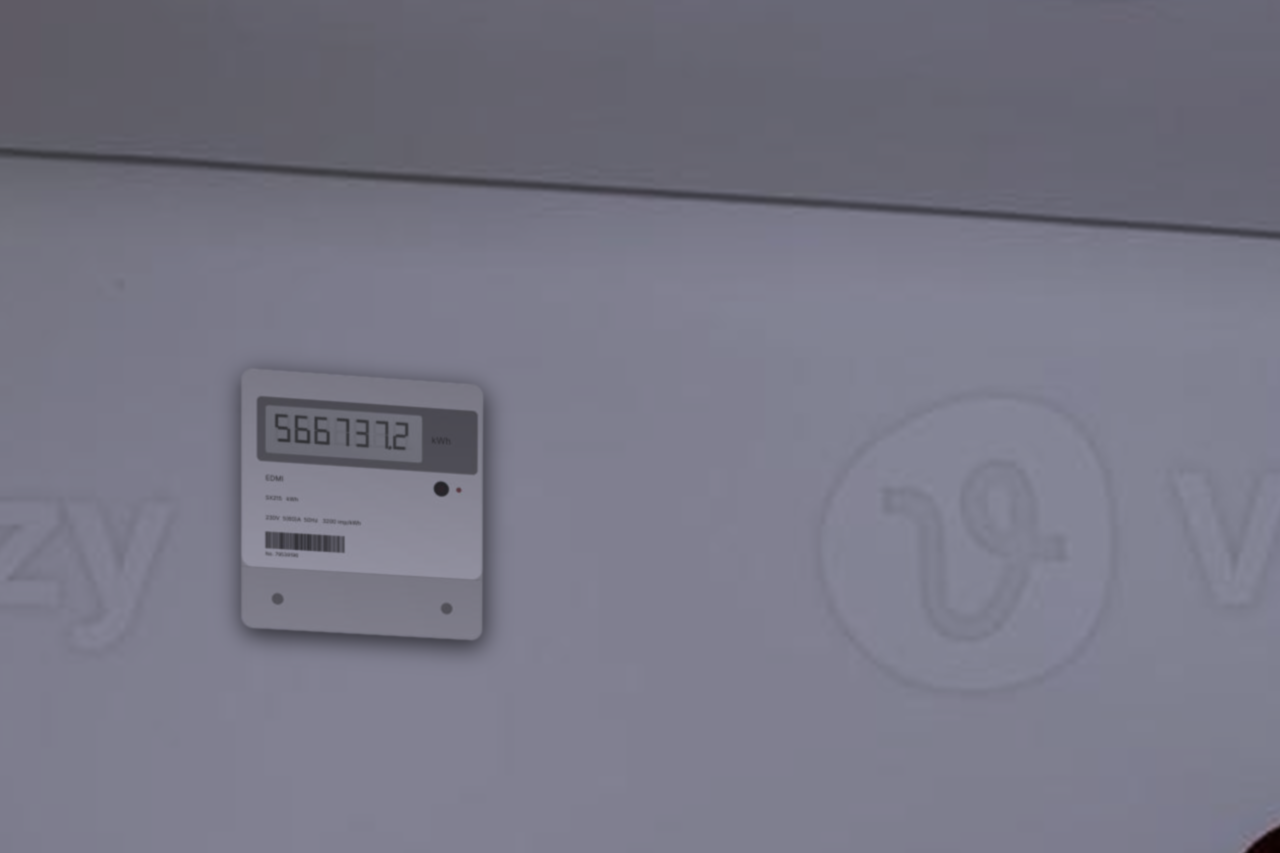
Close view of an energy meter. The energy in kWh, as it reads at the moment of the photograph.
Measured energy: 566737.2 kWh
